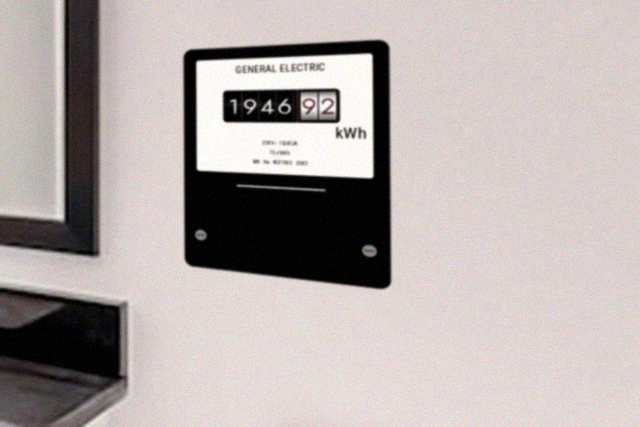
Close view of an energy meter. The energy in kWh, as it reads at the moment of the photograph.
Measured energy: 1946.92 kWh
